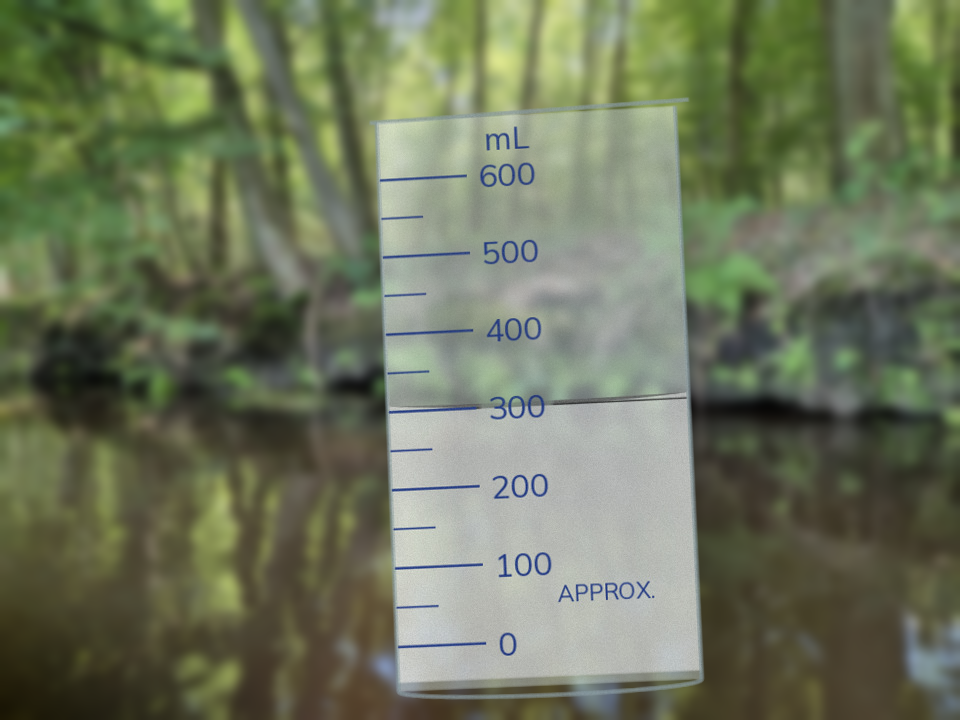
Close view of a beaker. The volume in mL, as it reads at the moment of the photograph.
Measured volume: 300 mL
